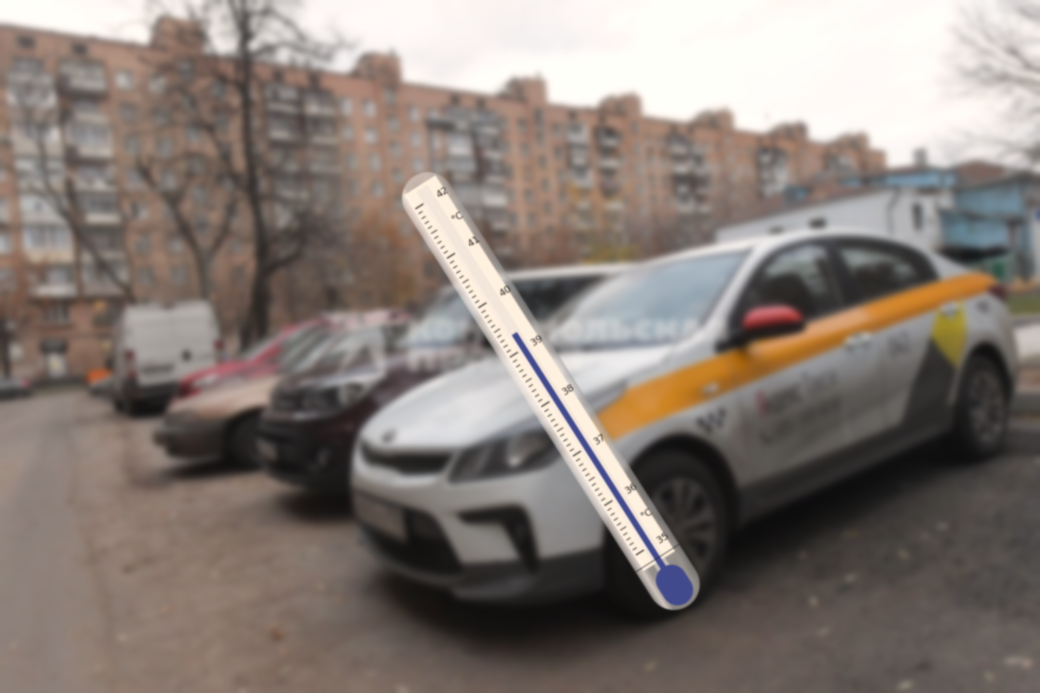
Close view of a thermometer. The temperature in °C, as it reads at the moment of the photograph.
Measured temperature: 39.3 °C
